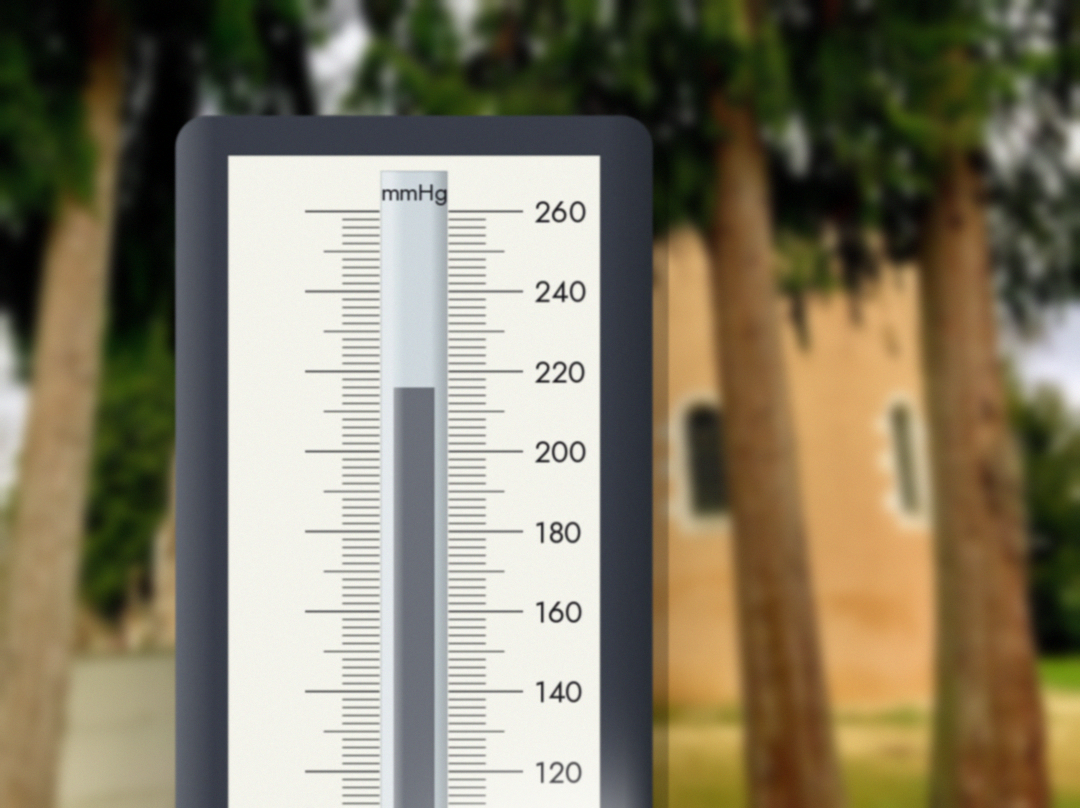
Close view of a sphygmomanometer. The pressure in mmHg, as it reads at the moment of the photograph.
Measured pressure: 216 mmHg
